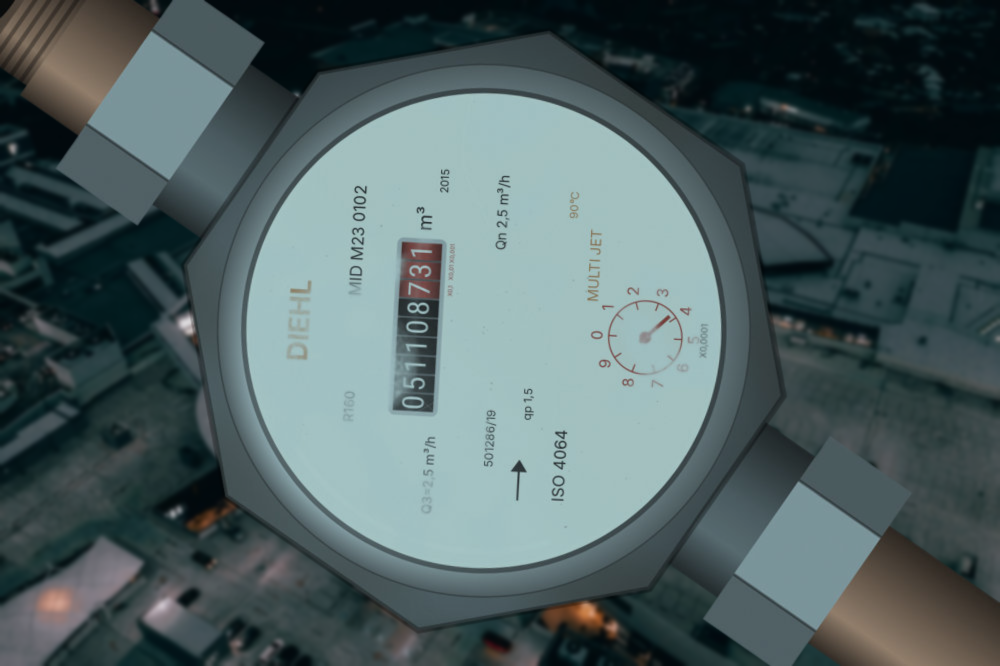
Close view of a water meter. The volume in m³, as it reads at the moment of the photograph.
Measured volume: 51108.7313 m³
